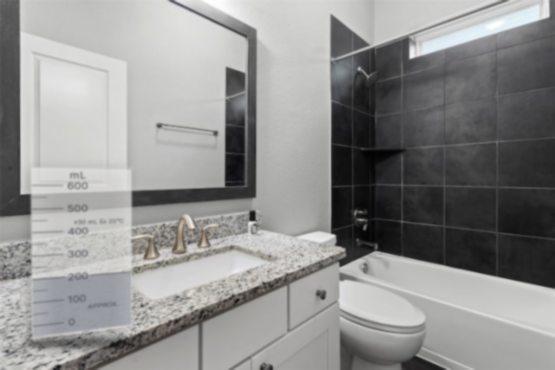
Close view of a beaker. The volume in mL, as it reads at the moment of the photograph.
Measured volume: 200 mL
